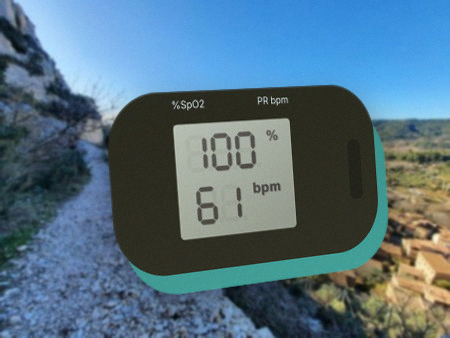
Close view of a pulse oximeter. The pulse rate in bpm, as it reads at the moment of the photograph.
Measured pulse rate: 61 bpm
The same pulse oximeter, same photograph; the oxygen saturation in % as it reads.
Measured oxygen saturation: 100 %
